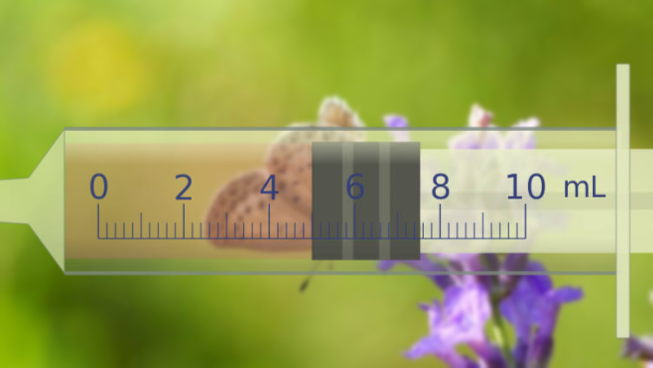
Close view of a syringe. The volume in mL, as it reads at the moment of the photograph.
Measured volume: 5 mL
